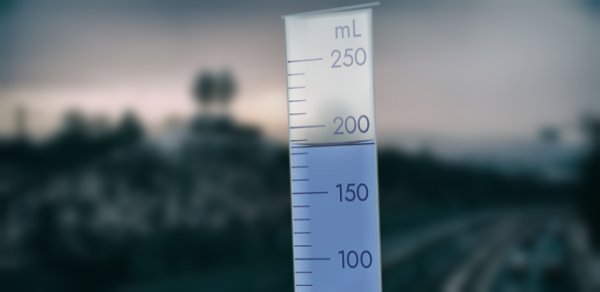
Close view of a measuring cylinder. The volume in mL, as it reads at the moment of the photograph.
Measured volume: 185 mL
